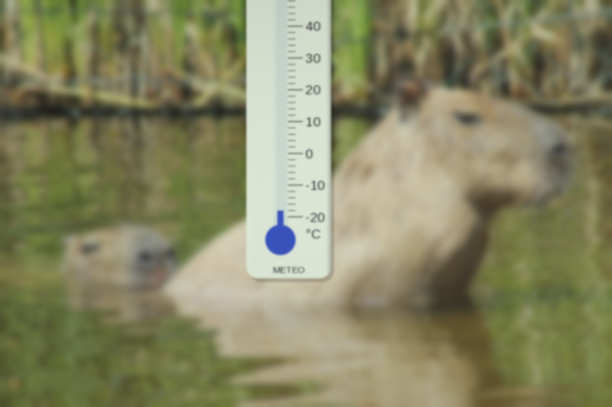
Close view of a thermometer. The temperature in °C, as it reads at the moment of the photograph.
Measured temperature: -18 °C
